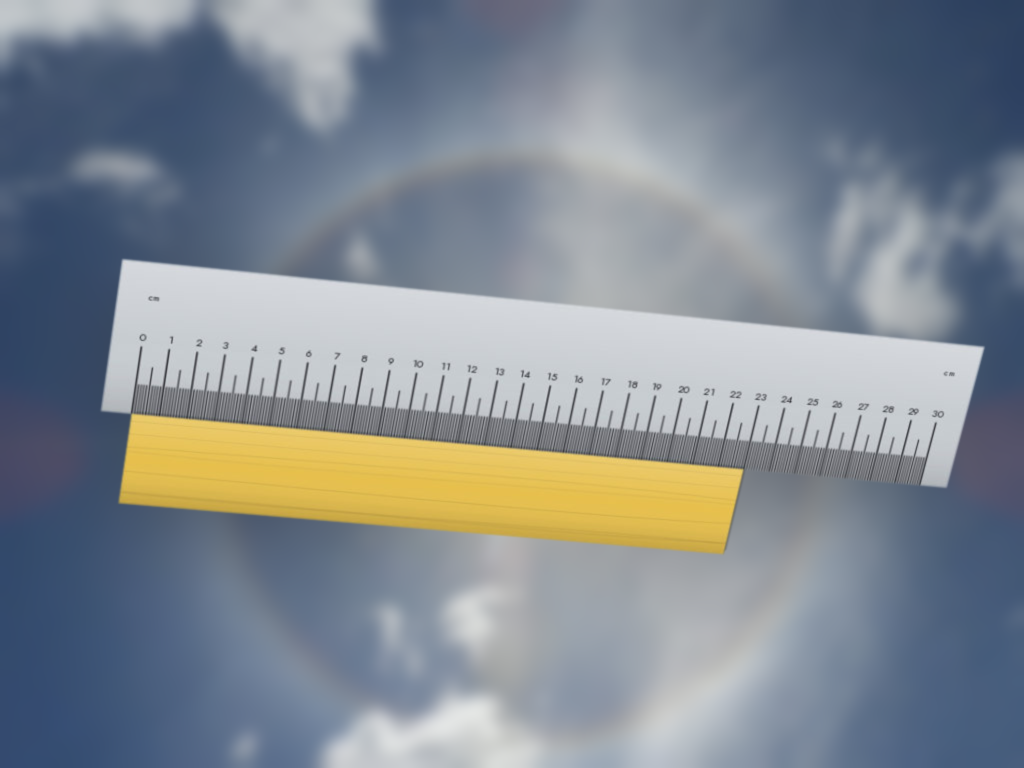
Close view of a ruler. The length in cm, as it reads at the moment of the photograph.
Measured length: 23 cm
